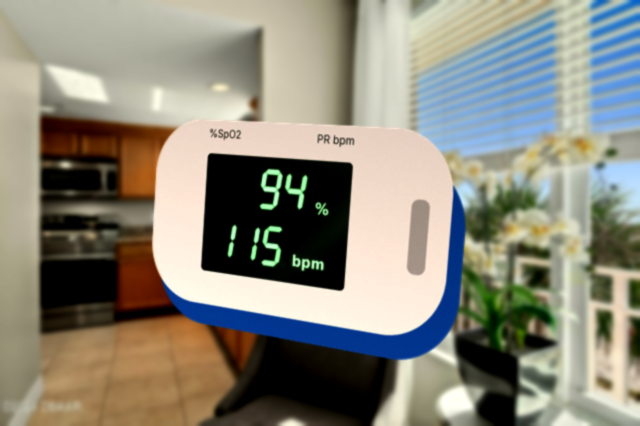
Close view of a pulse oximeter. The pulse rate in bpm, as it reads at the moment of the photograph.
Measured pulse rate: 115 bpm
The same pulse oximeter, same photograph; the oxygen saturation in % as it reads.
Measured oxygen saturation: 94 %
